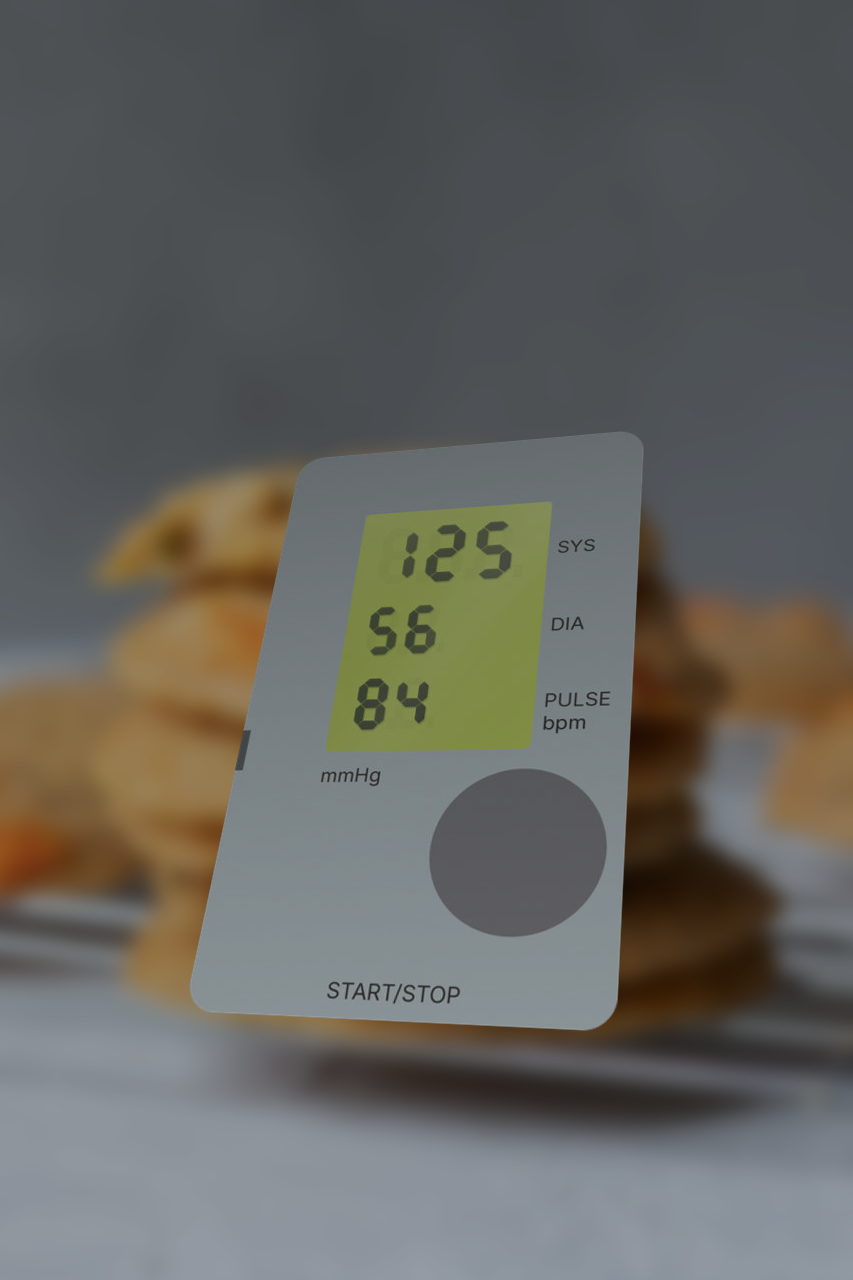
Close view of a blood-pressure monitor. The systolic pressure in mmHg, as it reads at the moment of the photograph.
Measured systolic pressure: 125 mmHg
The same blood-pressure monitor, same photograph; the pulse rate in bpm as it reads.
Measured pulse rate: 84 bpm
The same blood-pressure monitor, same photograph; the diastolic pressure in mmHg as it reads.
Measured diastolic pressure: 56 mmHg
